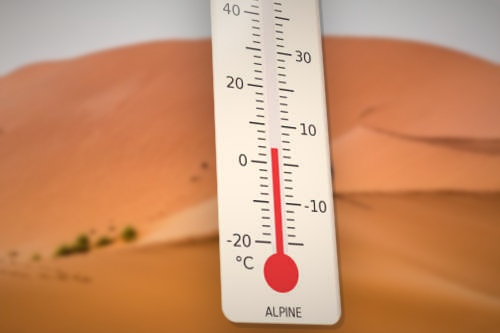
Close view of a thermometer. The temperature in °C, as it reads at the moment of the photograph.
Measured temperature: 4 °C
